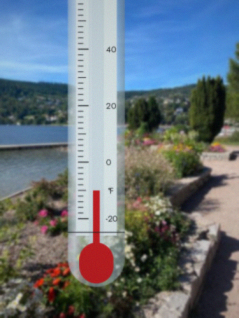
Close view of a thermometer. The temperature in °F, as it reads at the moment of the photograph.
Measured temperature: -10 °F
